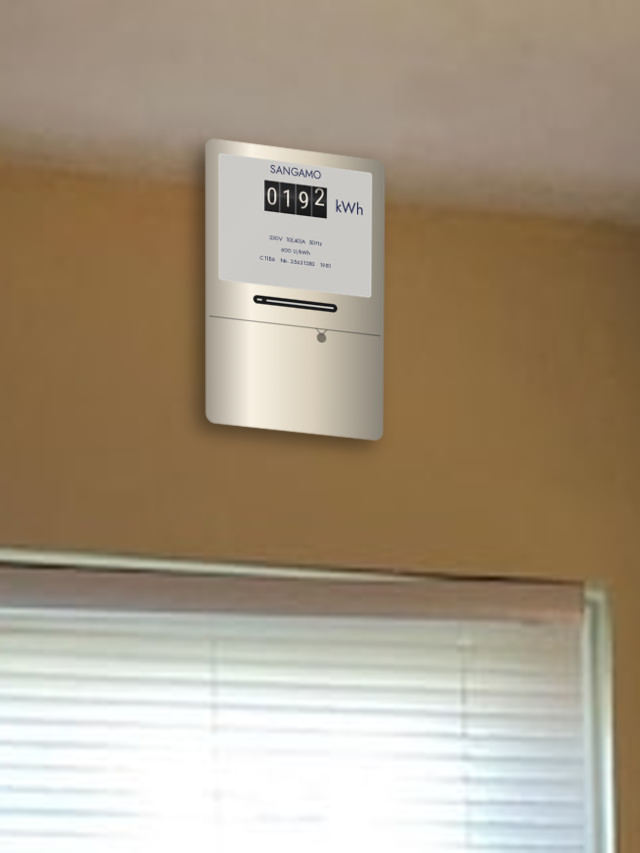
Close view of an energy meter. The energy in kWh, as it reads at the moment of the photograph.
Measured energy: 192 kWh
